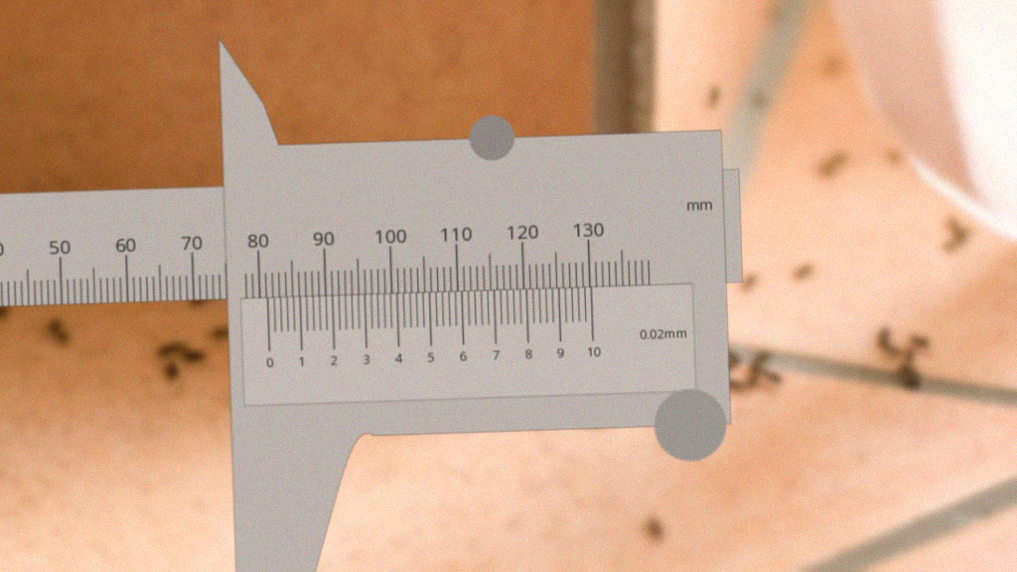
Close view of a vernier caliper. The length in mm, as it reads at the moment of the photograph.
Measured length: 81.2 mm
